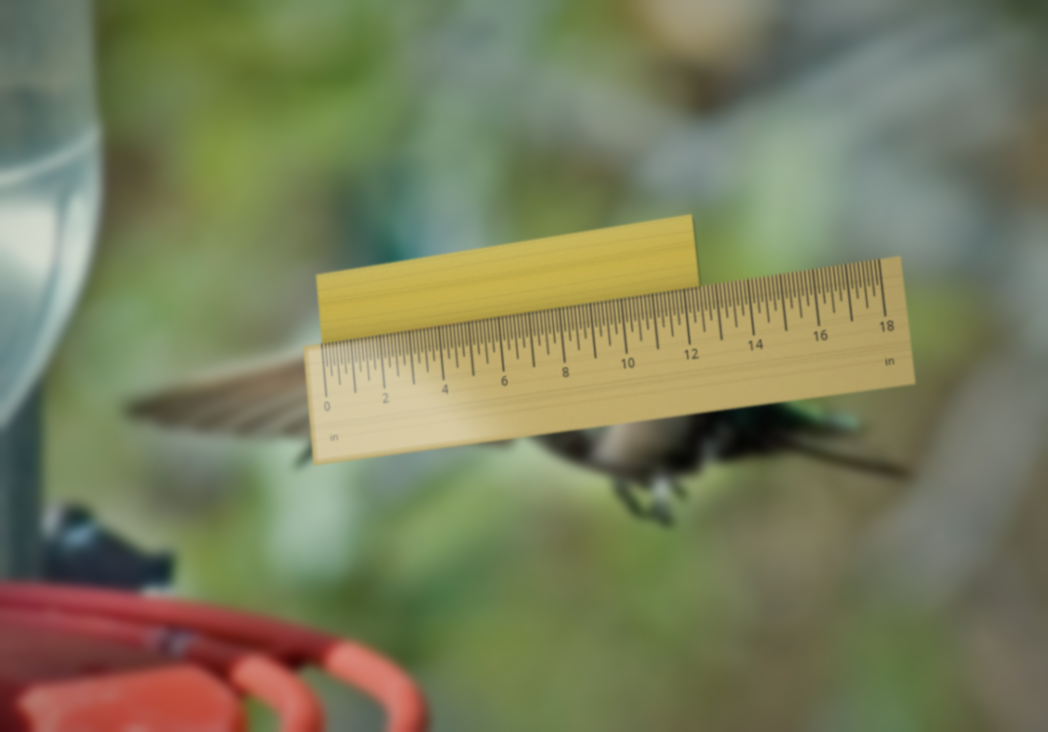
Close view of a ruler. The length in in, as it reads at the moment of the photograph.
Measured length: 12.5 in
